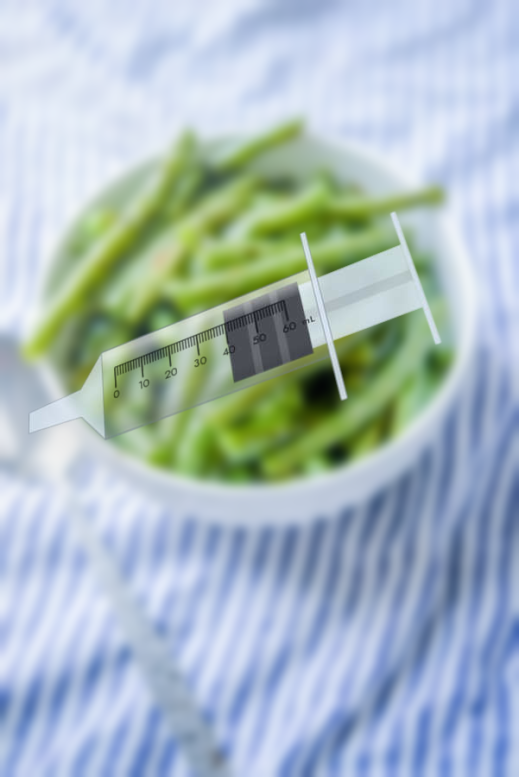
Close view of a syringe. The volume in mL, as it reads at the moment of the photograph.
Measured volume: 40 mL
